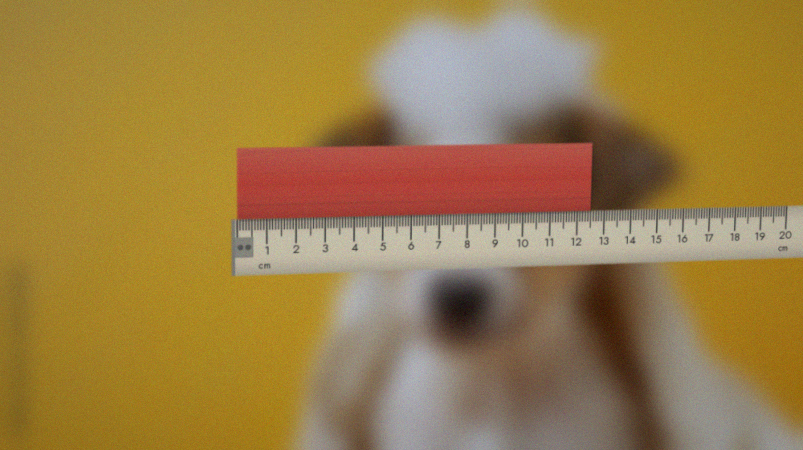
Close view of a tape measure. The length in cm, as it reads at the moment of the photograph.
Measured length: 12.5 cm
